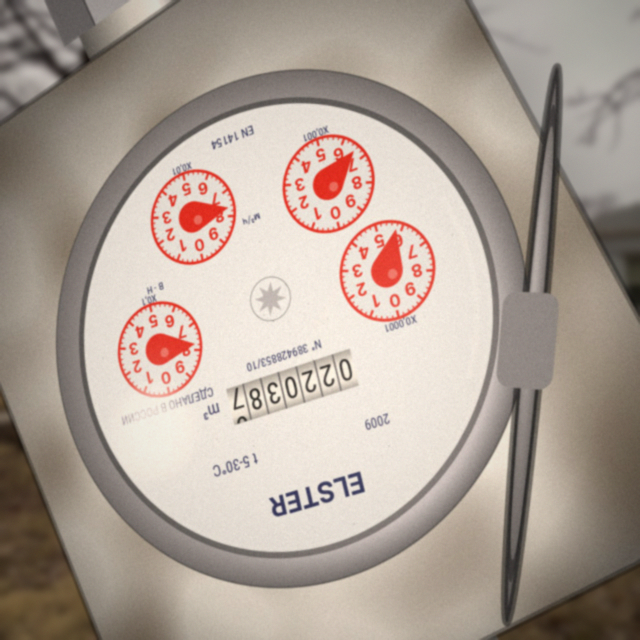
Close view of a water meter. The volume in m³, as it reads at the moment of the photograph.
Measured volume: 220386.7765 m³
